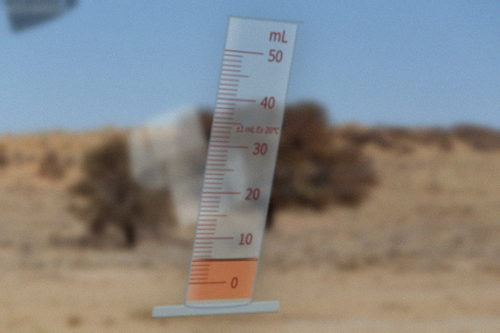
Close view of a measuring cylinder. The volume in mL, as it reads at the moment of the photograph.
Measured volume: 5 mL
